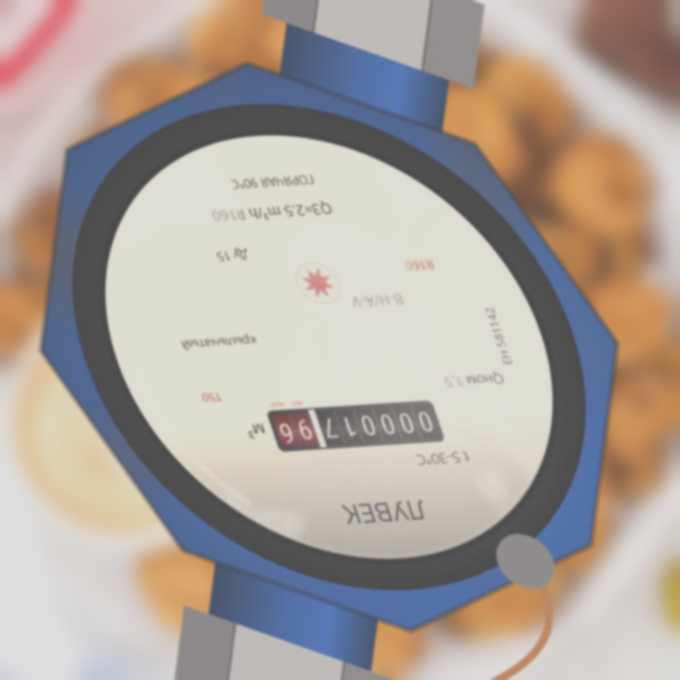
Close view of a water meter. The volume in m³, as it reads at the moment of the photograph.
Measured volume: 17.96 m³
